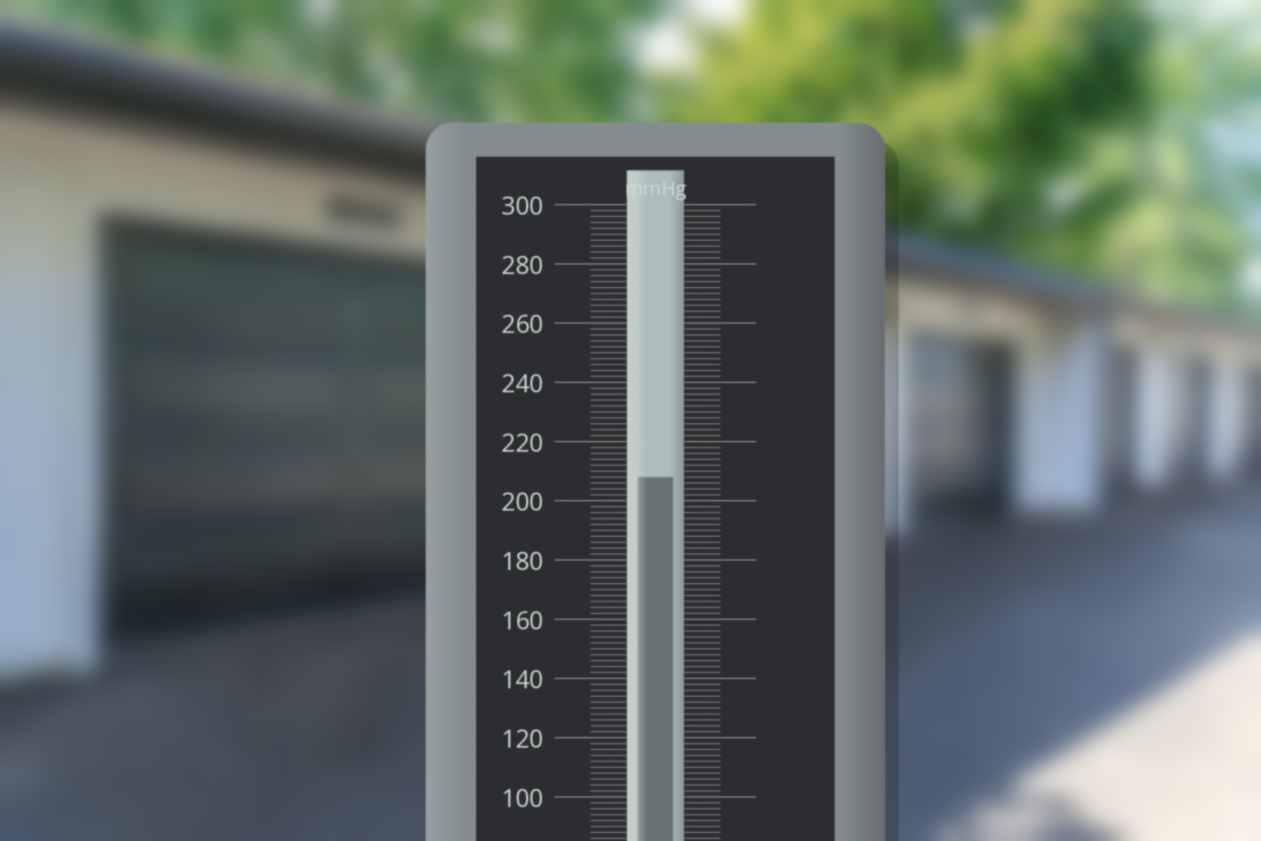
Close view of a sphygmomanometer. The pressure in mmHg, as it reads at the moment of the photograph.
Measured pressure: 208 mmHg
